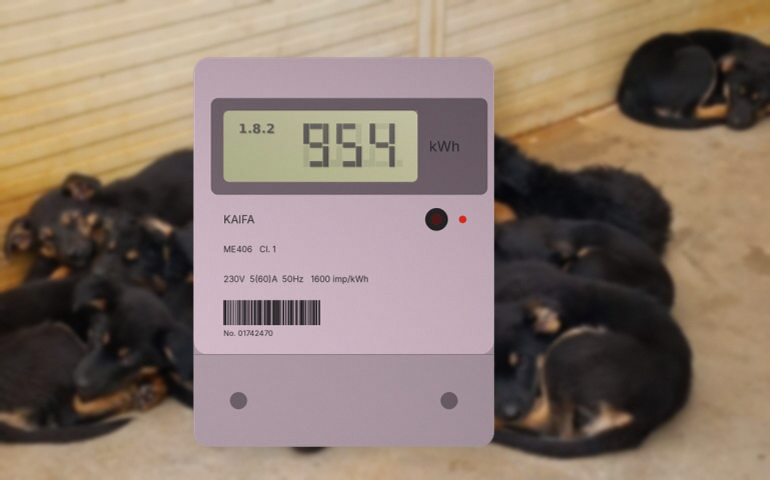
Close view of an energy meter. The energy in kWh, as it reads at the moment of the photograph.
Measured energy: 954 kWh
